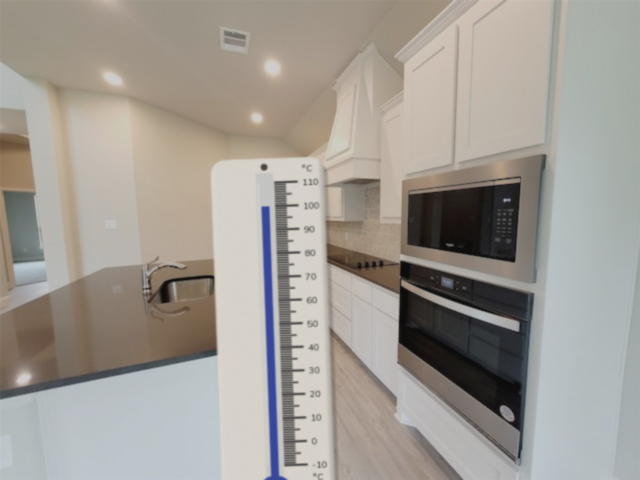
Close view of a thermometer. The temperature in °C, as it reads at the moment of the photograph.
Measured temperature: 100 °C
